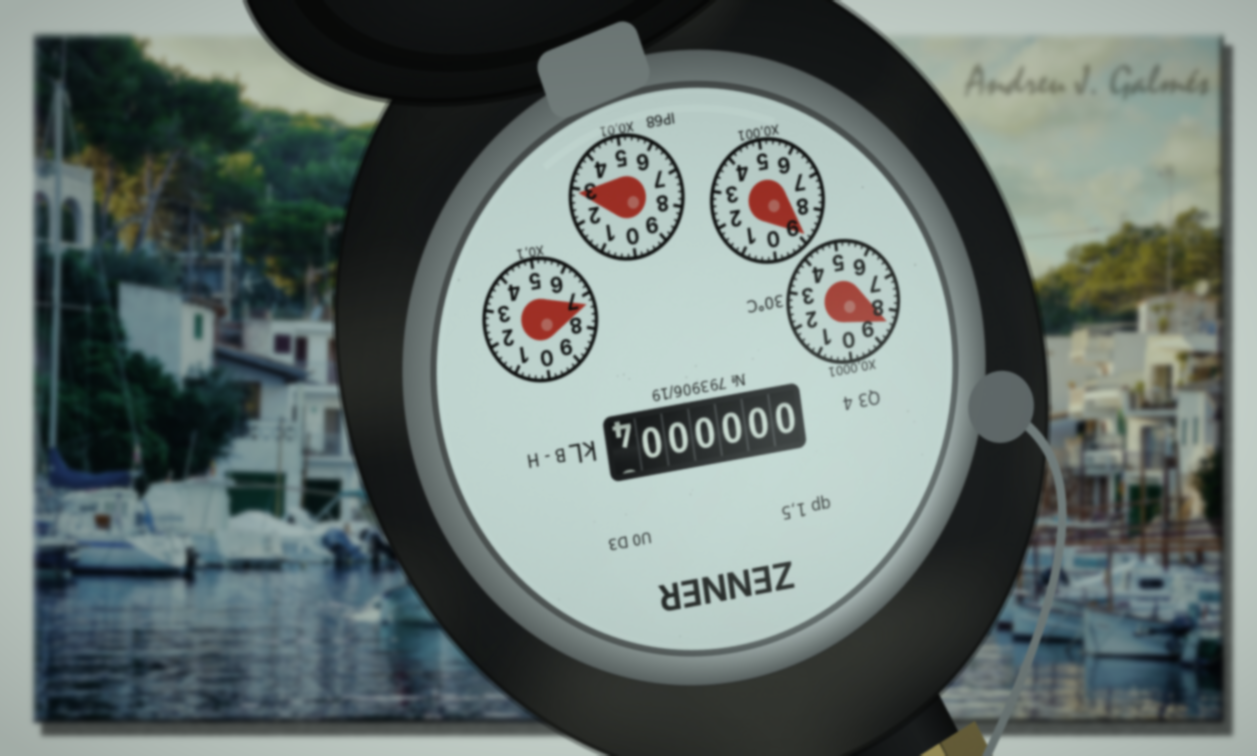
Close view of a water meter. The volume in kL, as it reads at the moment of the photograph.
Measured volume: 3.7288 kL
